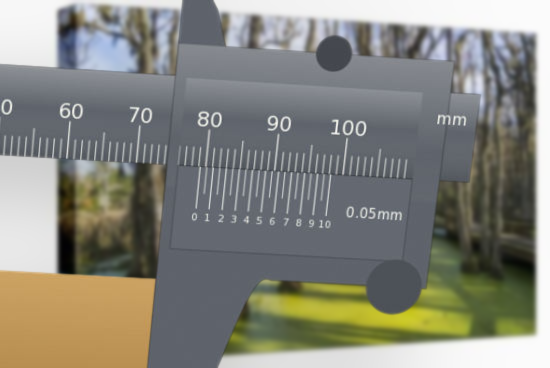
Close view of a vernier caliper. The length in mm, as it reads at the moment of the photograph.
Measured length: 79.2 mm
